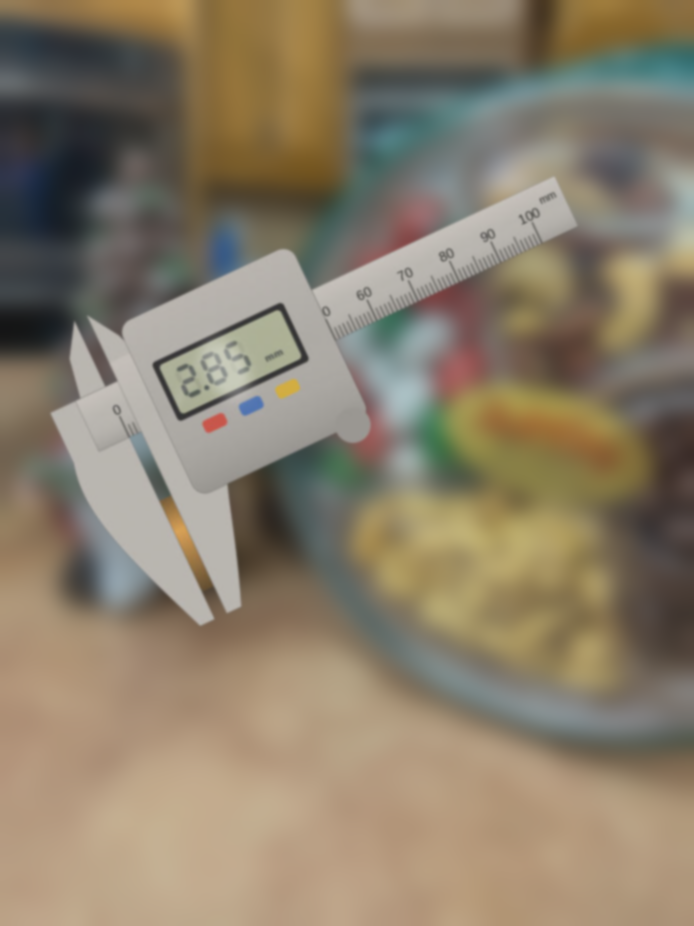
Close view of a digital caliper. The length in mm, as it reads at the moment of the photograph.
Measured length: 2.85 mm
